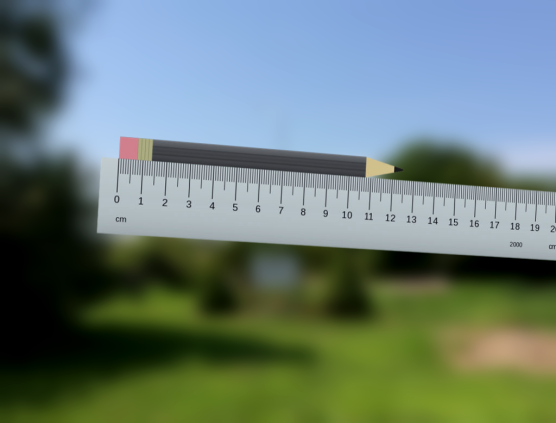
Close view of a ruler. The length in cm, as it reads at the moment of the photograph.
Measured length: 12.5 cm
